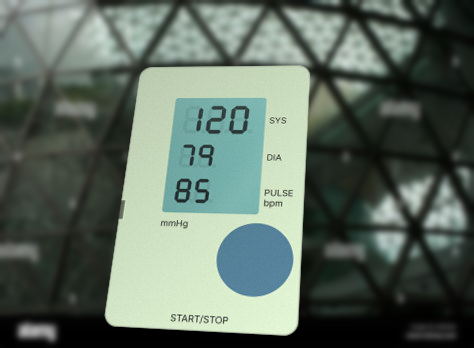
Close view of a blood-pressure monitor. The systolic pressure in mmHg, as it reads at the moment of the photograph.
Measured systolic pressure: 120 mmHg
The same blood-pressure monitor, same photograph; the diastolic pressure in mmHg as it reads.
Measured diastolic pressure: 79 mmHg
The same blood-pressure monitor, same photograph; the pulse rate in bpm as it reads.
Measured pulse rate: 85 bpm
